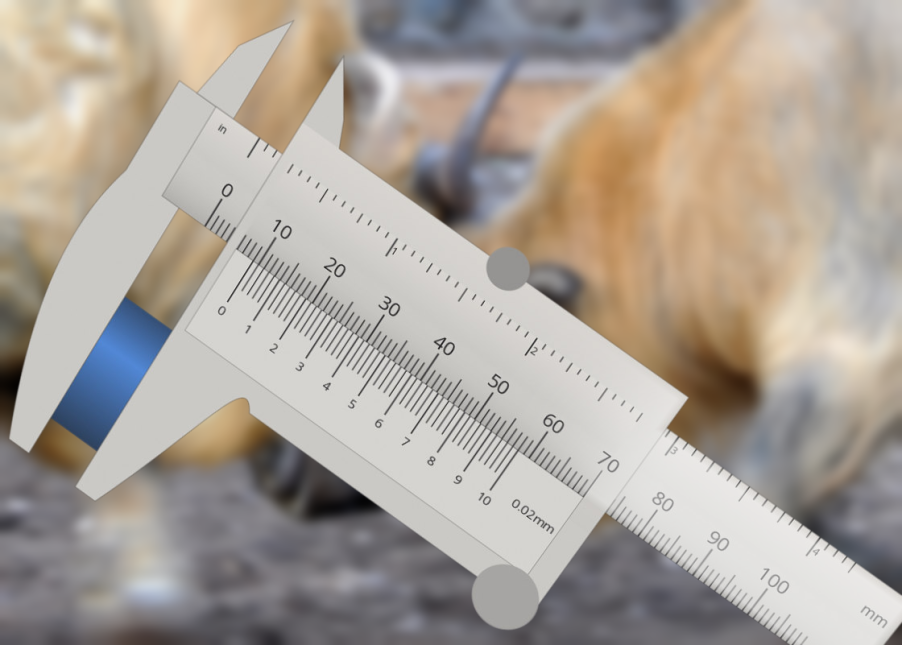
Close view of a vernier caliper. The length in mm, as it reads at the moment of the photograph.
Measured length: 9.0 mm
